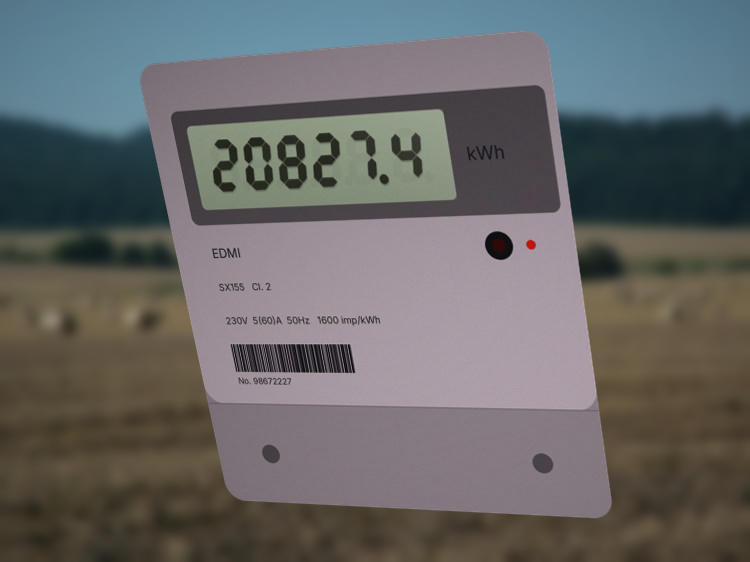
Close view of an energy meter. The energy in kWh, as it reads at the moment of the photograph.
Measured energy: 20827.4 kWh
